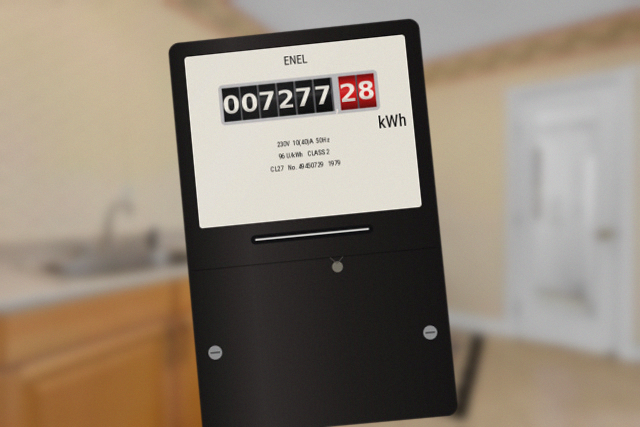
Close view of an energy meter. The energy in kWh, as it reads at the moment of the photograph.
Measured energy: 7277.28 kWh
